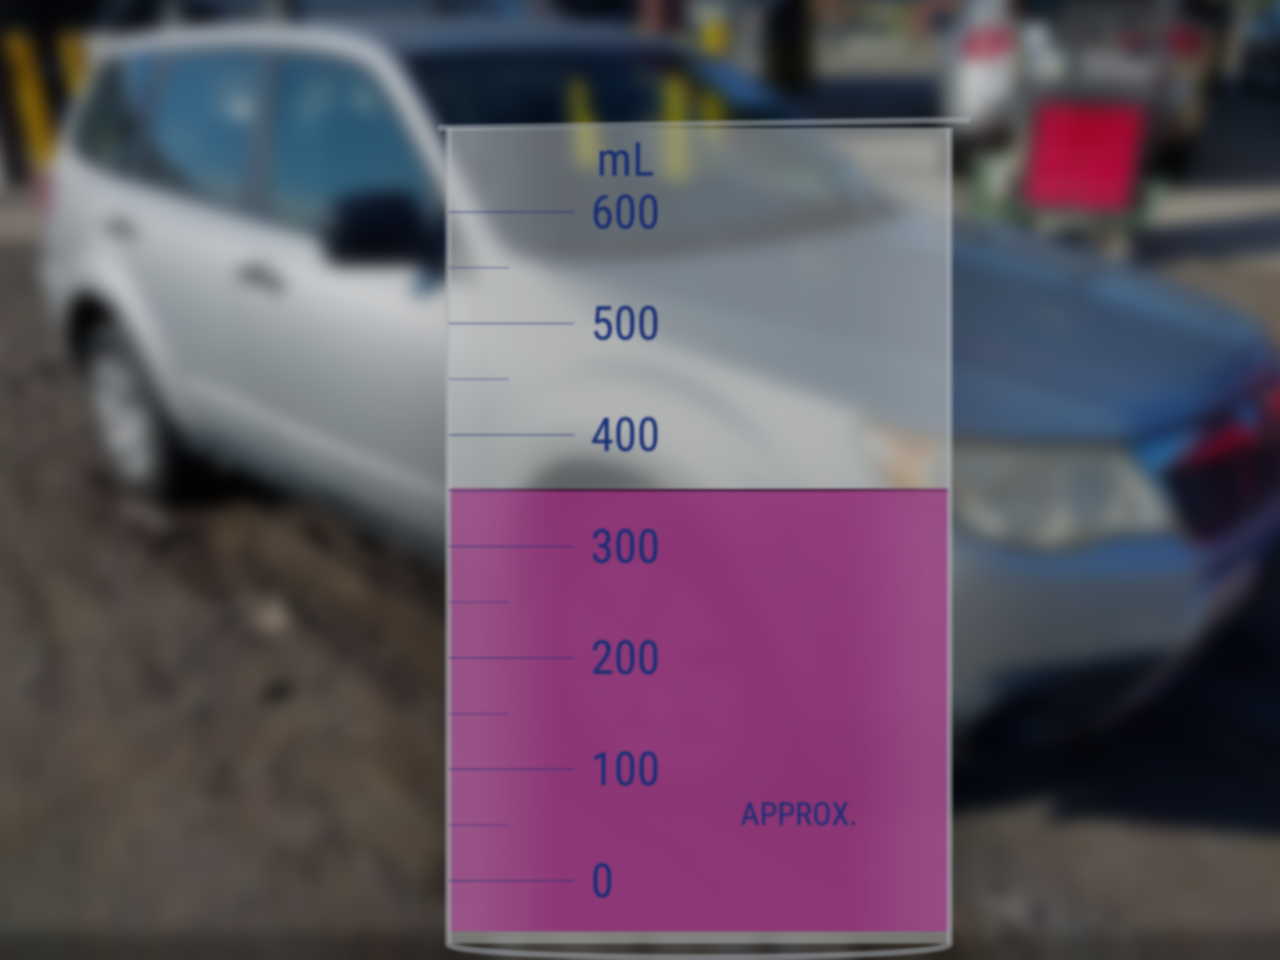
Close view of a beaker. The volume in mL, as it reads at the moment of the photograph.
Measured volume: 350 mL
